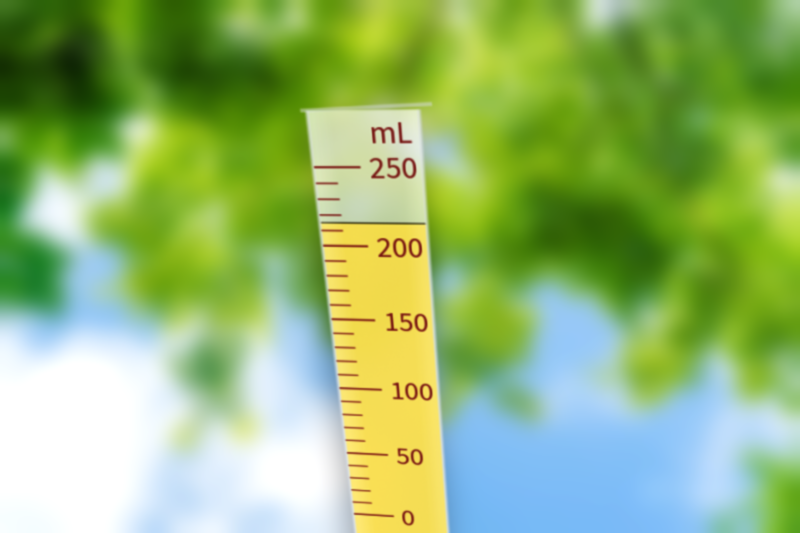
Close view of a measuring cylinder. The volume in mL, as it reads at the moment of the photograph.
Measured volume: 215 mL
